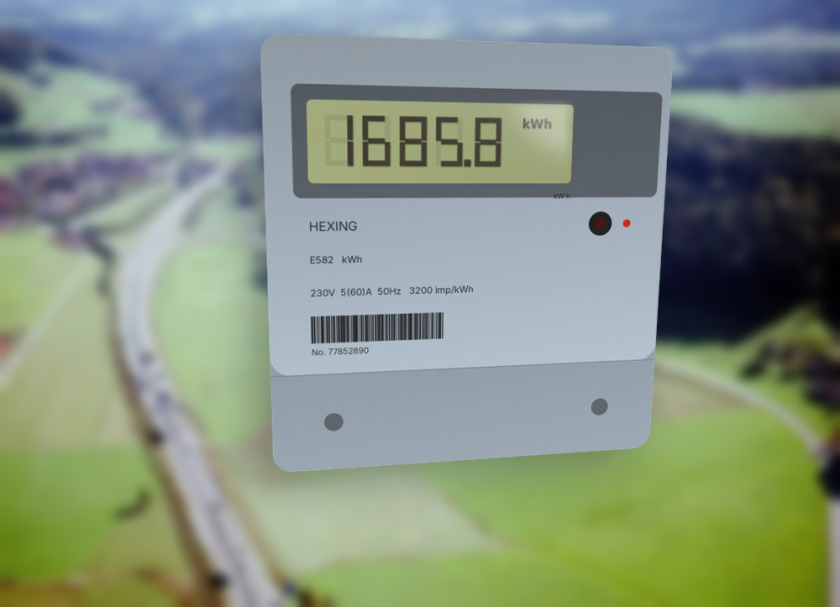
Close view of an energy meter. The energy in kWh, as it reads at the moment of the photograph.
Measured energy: 1685.8 kWh
